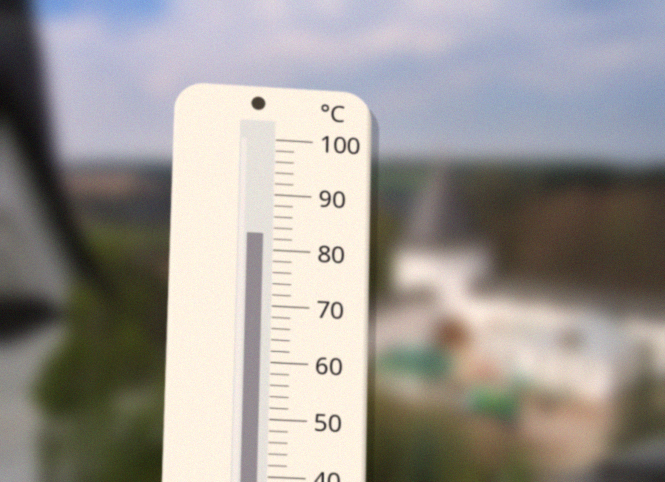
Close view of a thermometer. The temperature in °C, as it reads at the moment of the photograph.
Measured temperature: 83 °C
